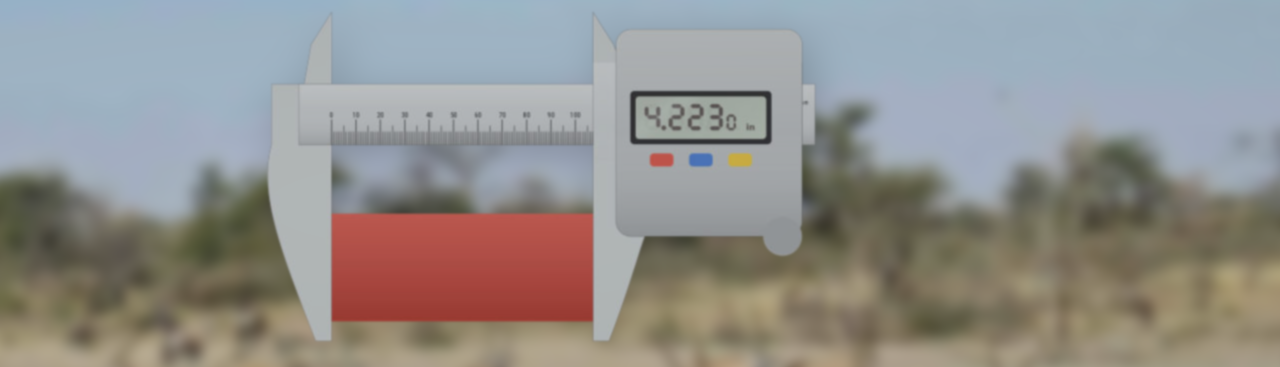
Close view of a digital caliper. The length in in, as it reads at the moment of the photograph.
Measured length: 4.2230 in
